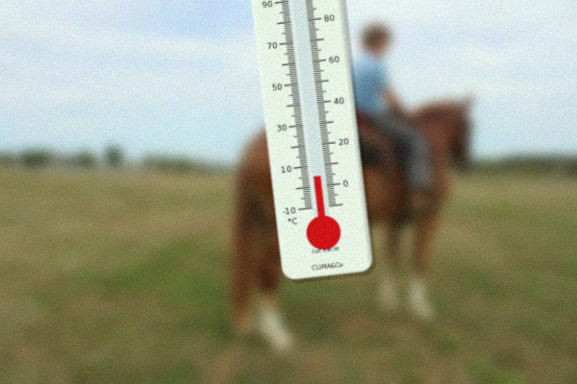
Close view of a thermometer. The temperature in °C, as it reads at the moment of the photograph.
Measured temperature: 5 °C
